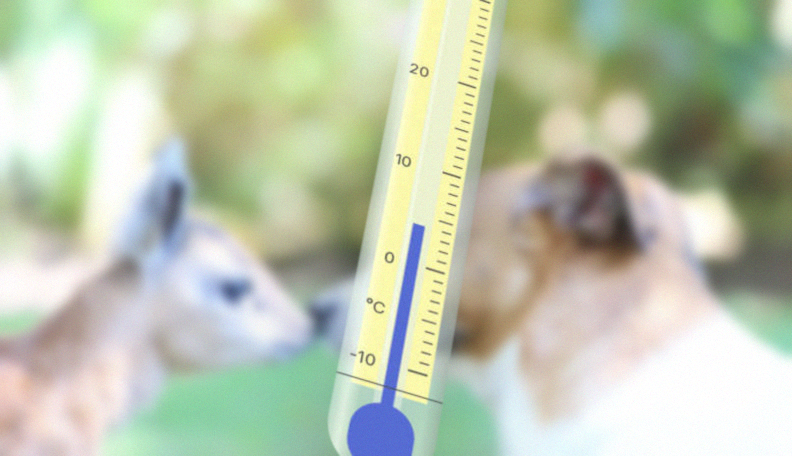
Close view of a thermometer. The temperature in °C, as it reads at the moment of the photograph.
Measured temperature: 4 °C
